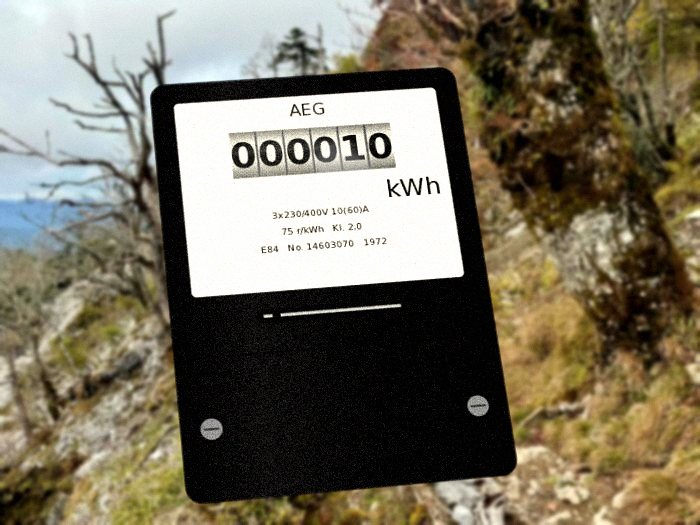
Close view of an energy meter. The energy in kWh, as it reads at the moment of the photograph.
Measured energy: 10 kWh
